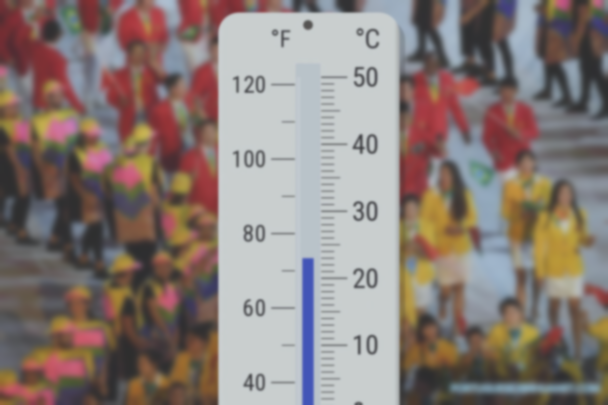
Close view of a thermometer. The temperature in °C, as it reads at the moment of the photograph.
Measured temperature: 23 °C
